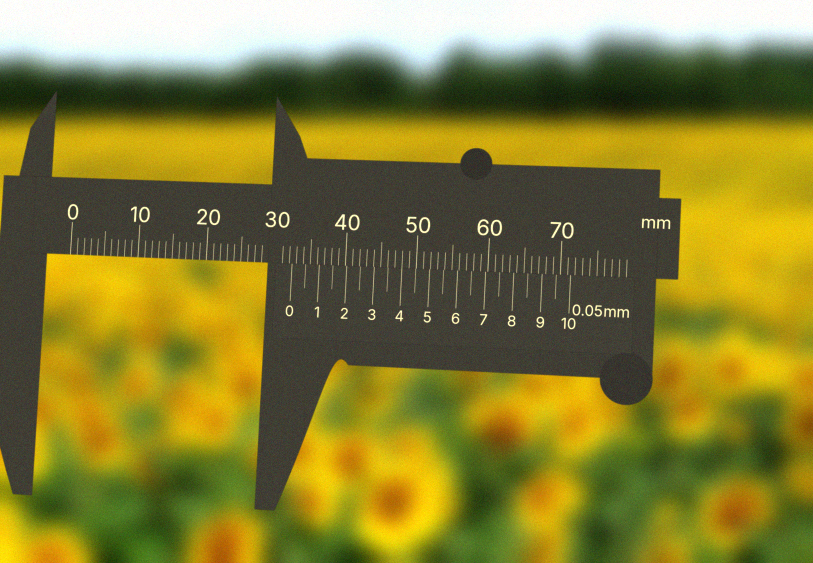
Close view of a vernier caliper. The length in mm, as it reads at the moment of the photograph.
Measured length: 32.4 mm
